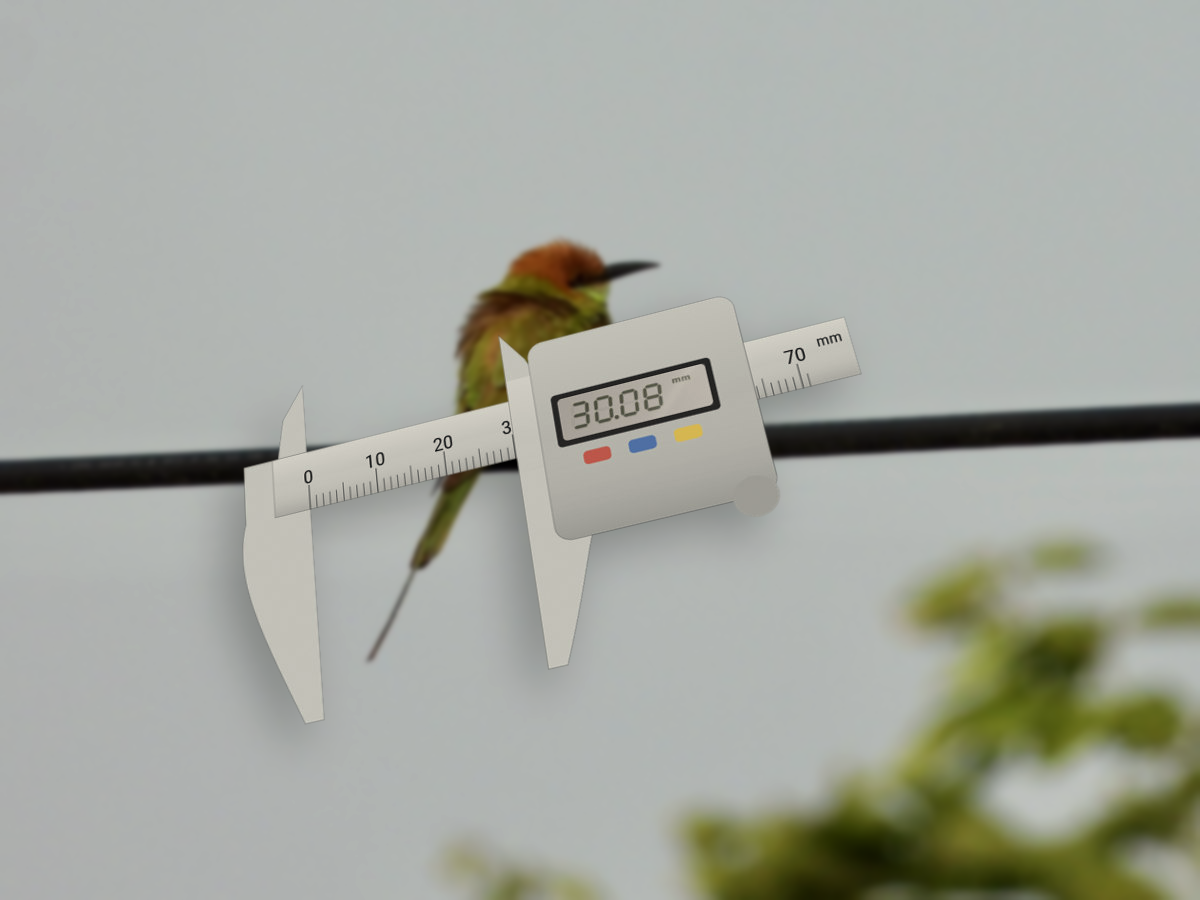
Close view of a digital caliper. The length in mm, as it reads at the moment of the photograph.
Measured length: 30.08 mm
